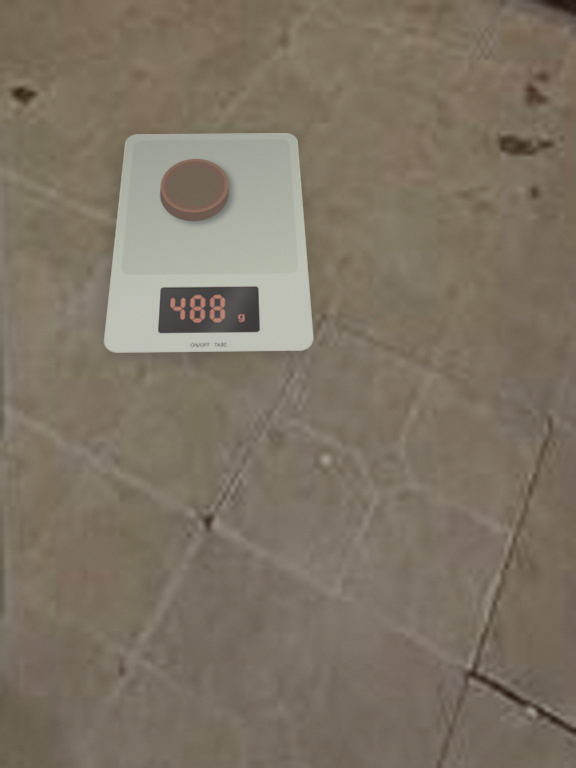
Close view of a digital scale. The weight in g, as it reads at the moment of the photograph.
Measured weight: 488 g
